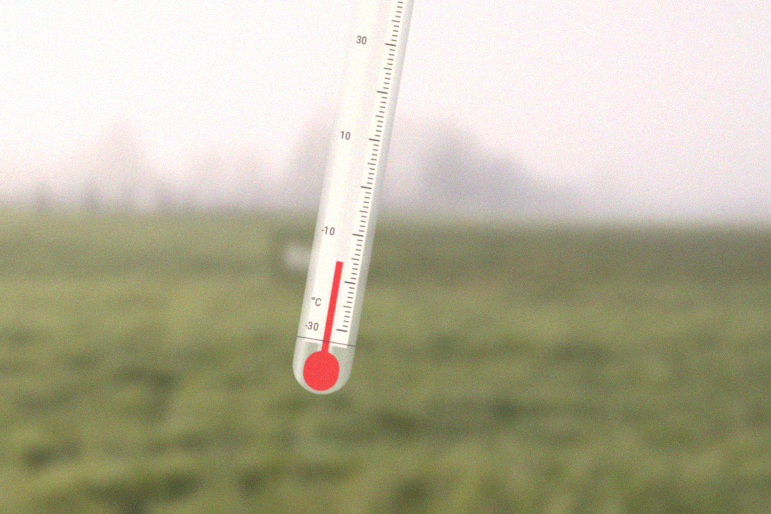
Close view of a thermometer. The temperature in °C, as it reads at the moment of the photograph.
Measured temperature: -16 °C
